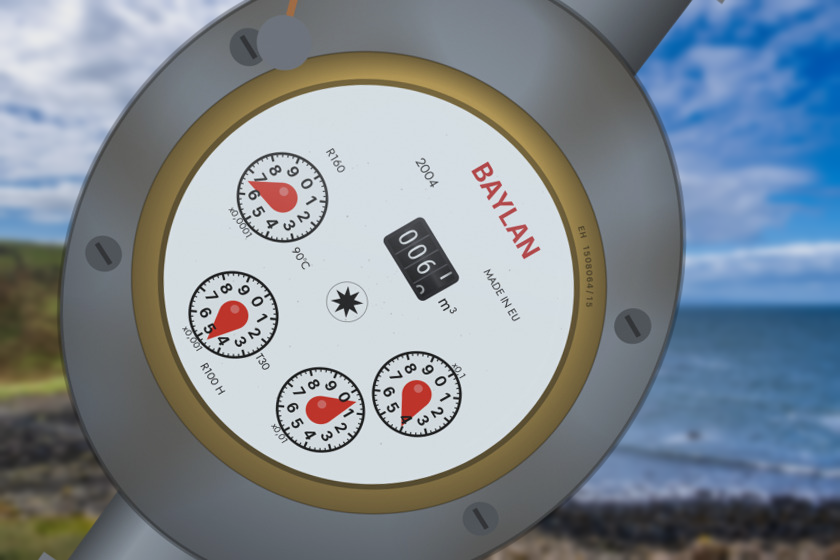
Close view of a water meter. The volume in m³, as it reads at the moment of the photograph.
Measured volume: 61.4046 m³
